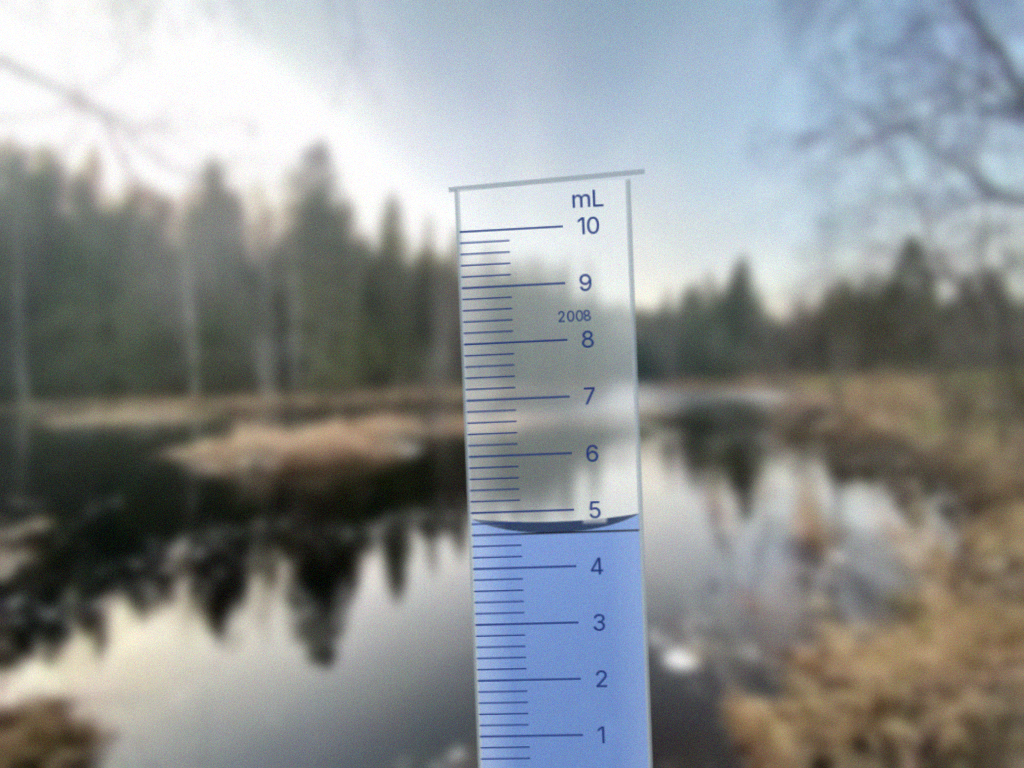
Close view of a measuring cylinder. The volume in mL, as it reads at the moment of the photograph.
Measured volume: 4.6 mL
